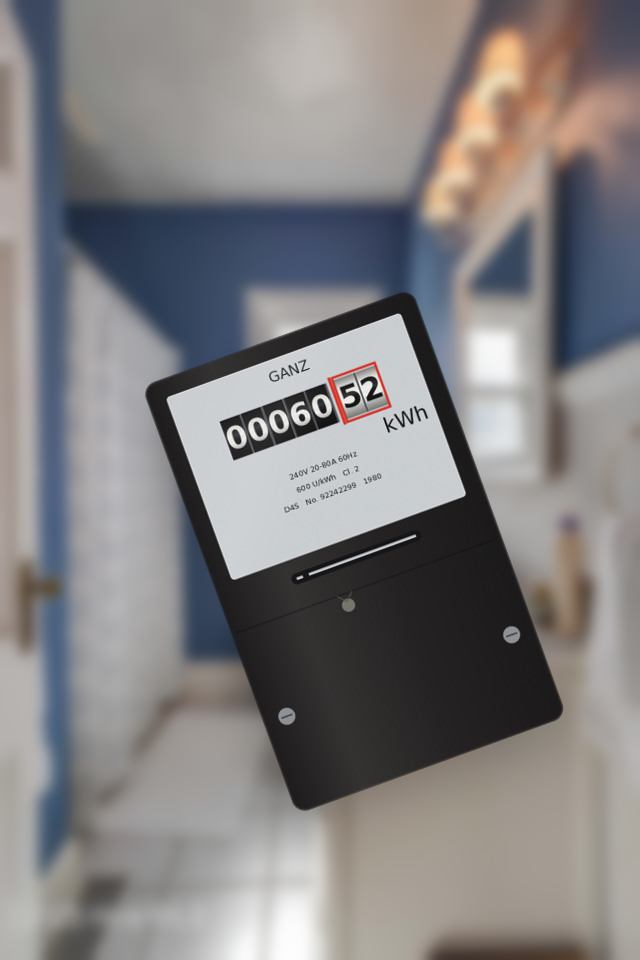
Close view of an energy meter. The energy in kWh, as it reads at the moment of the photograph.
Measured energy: 60.52 kWh
